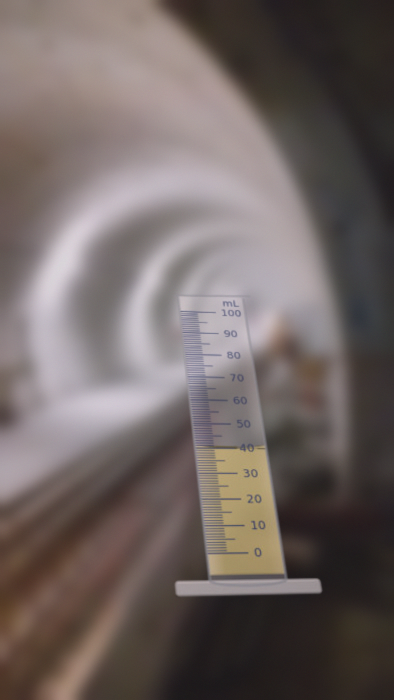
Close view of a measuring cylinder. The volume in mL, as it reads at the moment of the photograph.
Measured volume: 40 mL
